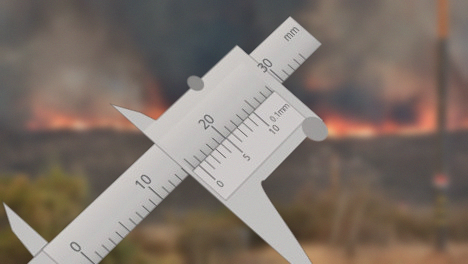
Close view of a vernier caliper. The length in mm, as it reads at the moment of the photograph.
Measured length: 15.6 mm
